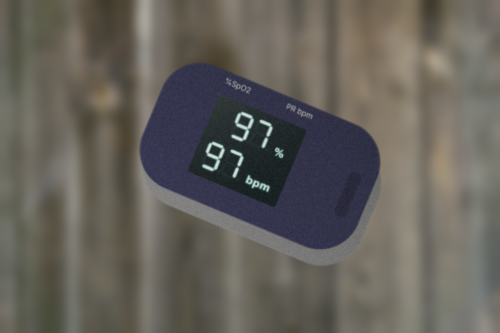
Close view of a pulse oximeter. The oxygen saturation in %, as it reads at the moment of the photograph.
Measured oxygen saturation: 97 %
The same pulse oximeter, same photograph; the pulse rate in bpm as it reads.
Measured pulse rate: 97 bpm
